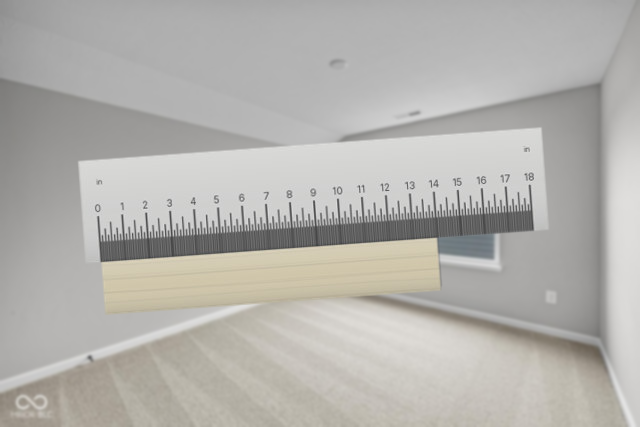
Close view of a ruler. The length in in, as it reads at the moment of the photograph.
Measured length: 14 in
